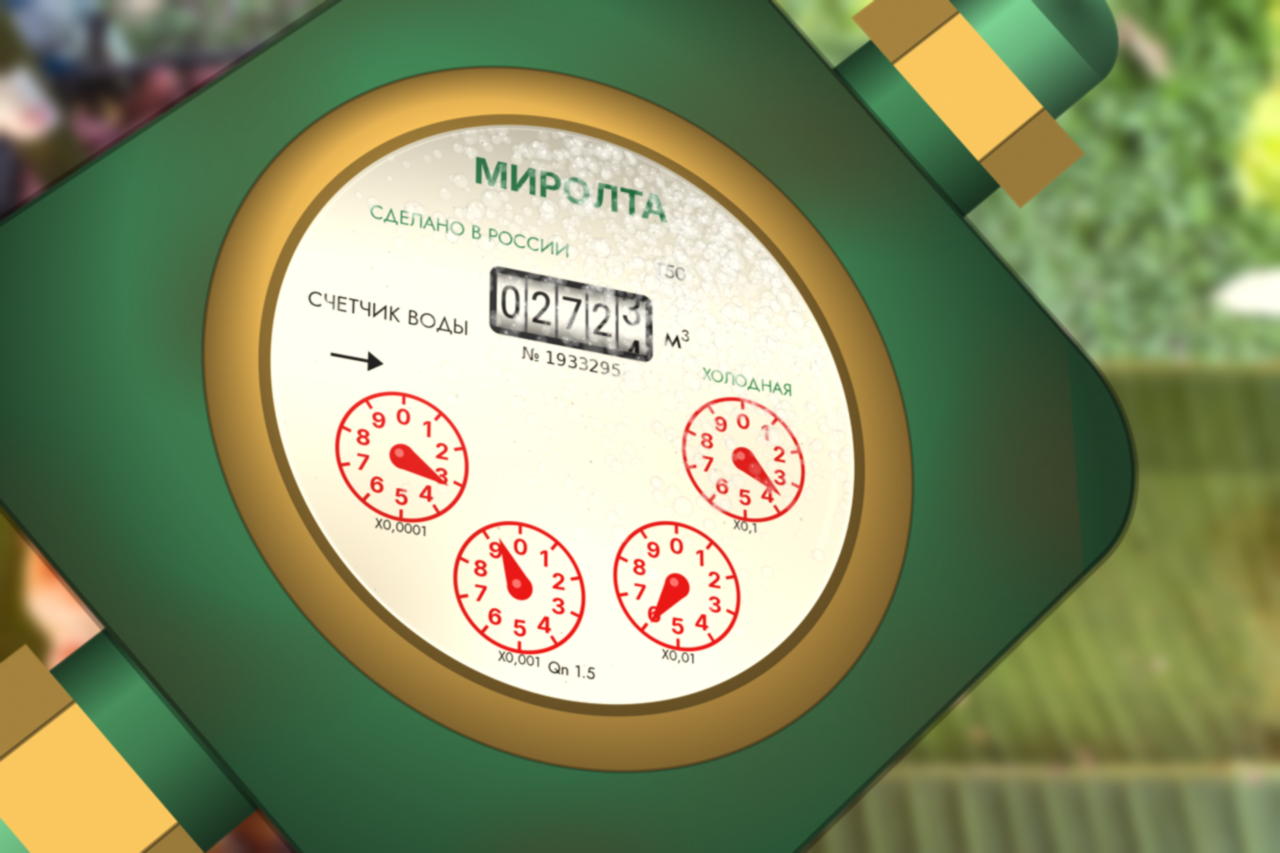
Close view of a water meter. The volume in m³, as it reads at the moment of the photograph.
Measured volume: 2723.3593 m³
